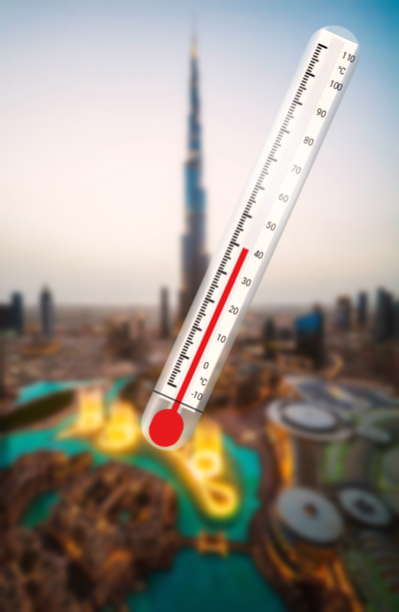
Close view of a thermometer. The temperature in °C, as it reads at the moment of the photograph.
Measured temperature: 40 °C
